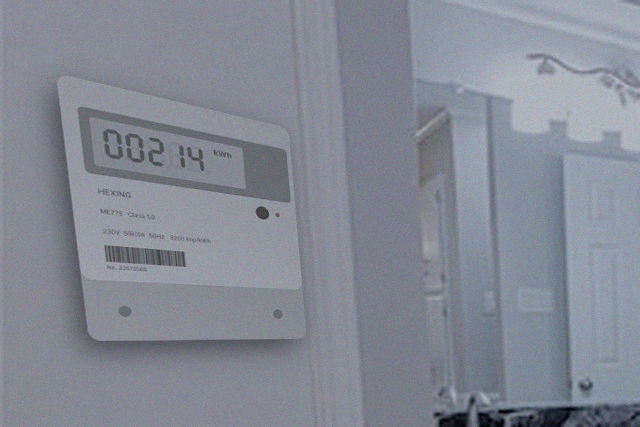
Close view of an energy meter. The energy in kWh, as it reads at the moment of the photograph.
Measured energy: 214 kWh
